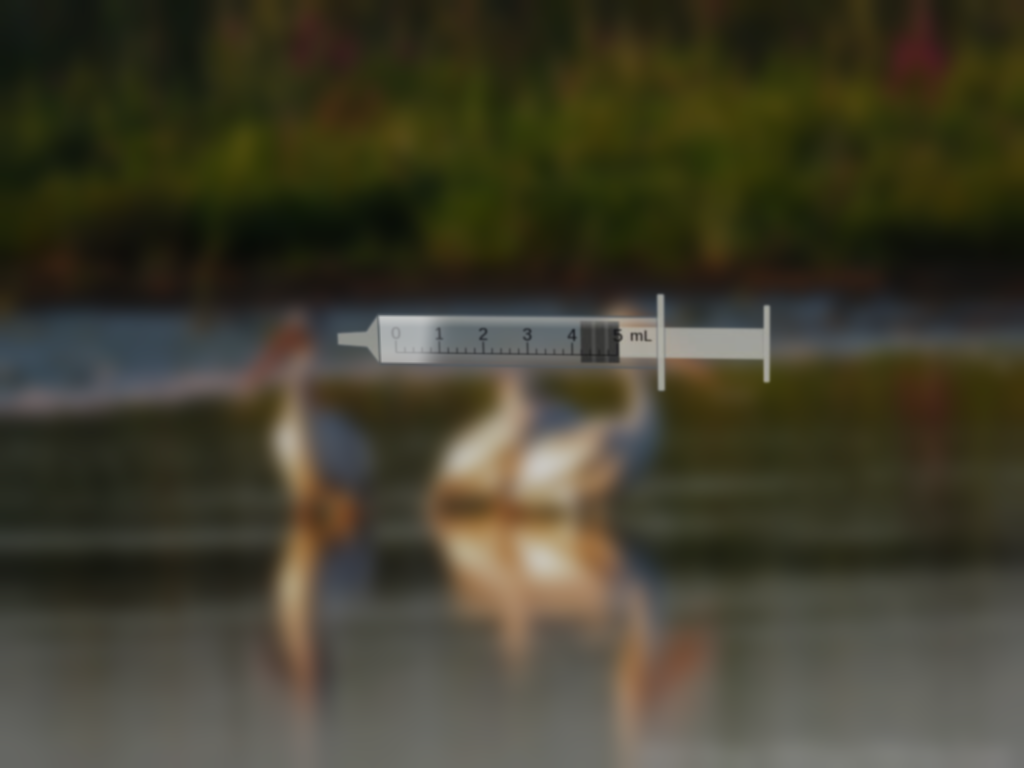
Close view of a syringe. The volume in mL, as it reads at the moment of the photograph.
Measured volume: 4.2 mL
